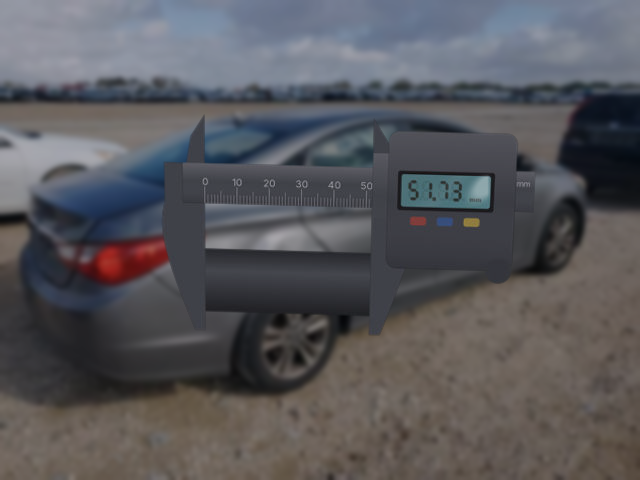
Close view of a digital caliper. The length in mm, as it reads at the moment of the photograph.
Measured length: 51.73 mm
